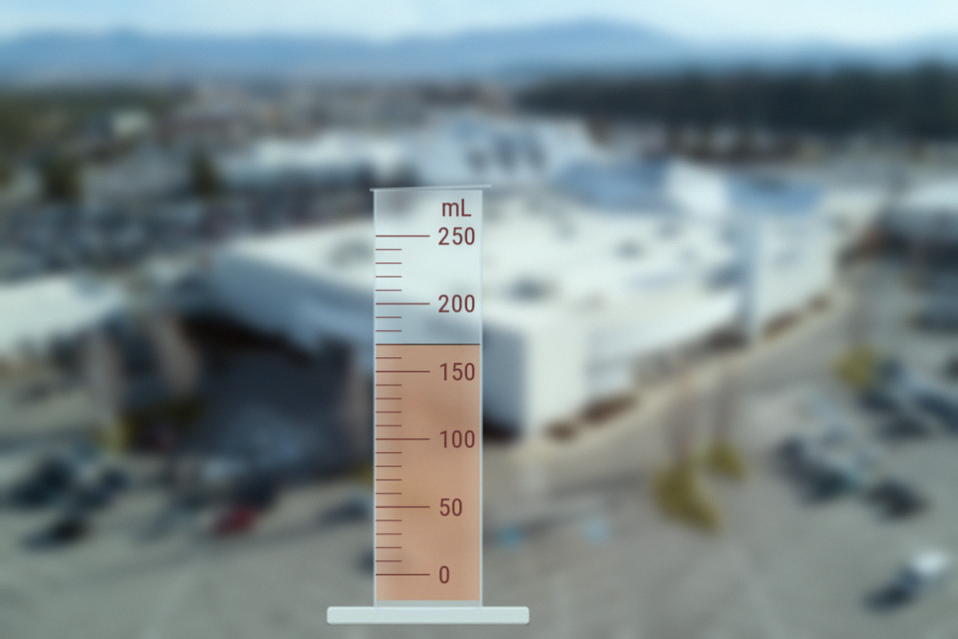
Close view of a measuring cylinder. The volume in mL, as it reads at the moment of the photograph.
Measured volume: 170 mL
